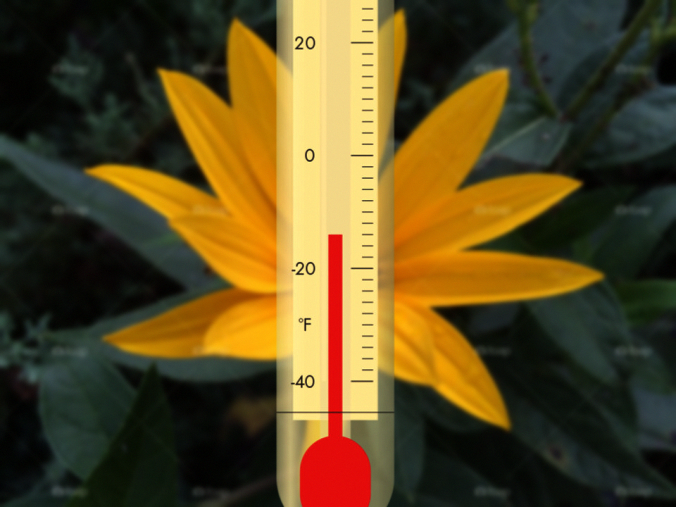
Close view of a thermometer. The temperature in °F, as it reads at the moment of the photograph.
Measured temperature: -14 °F
